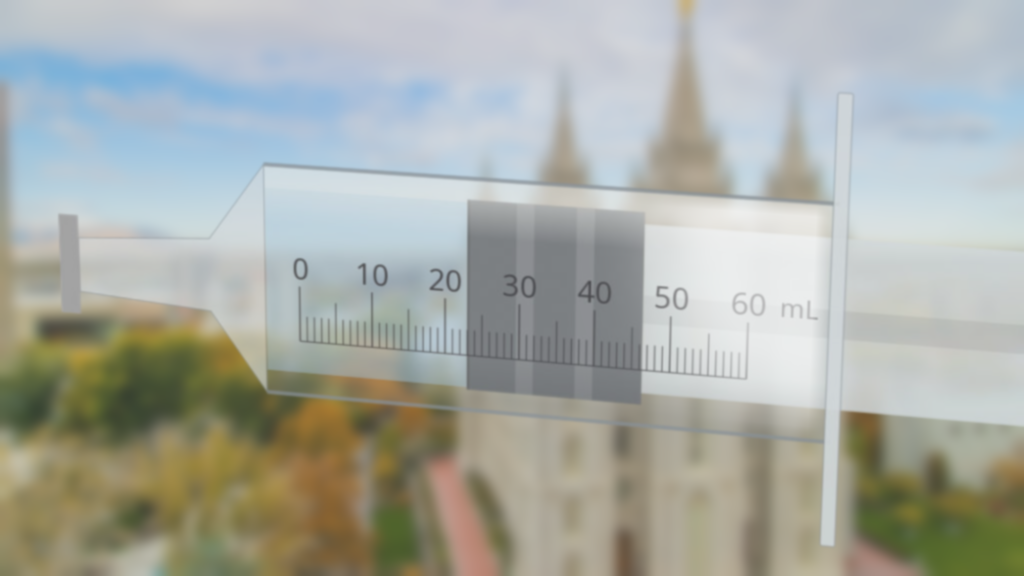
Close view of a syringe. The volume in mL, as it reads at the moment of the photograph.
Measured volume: 23 mL
